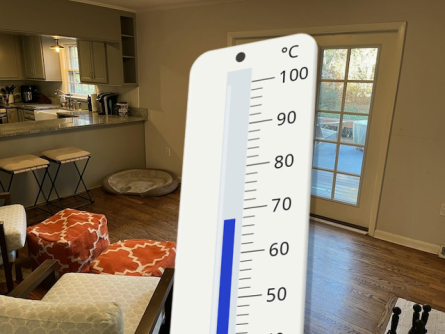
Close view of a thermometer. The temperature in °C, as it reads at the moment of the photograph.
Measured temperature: 68 °C
